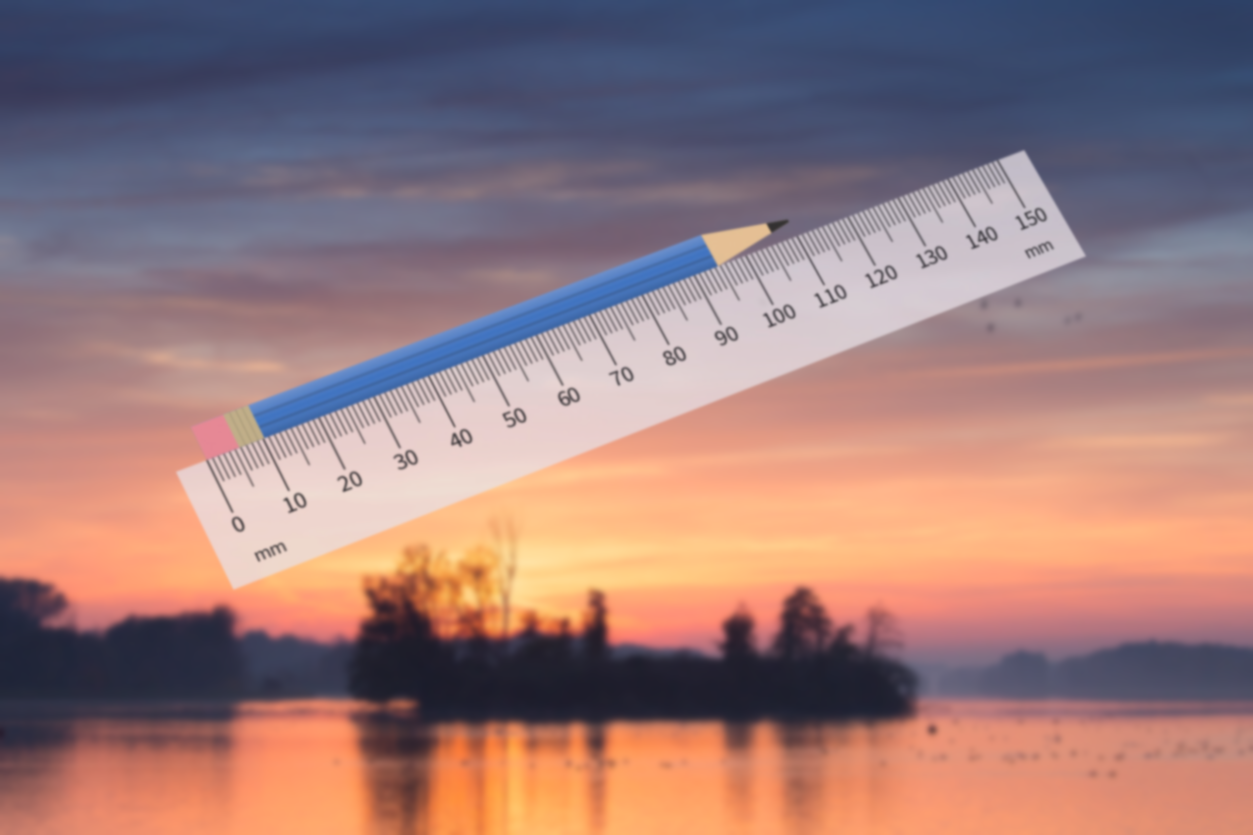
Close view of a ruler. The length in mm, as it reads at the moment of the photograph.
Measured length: 110 mm
